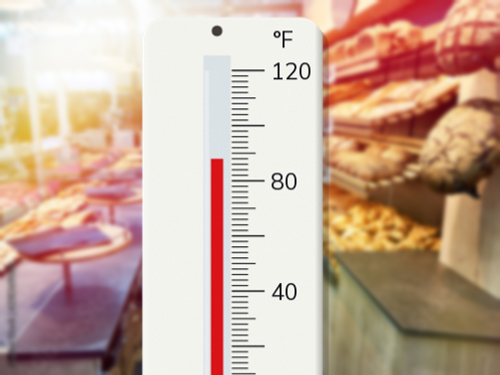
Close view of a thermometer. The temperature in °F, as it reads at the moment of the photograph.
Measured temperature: 88 °F
